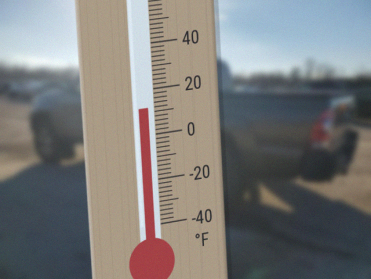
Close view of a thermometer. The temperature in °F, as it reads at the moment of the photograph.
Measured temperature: 12 °F
